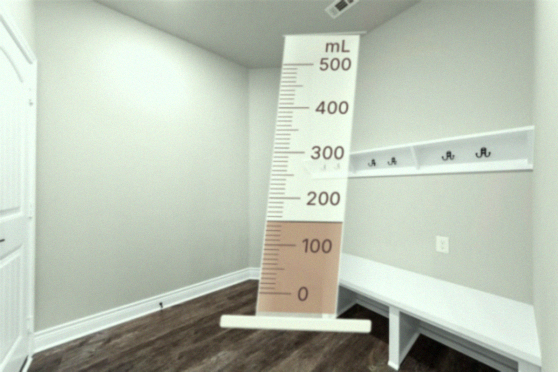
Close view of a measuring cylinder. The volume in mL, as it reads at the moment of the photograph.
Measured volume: 150 mL
